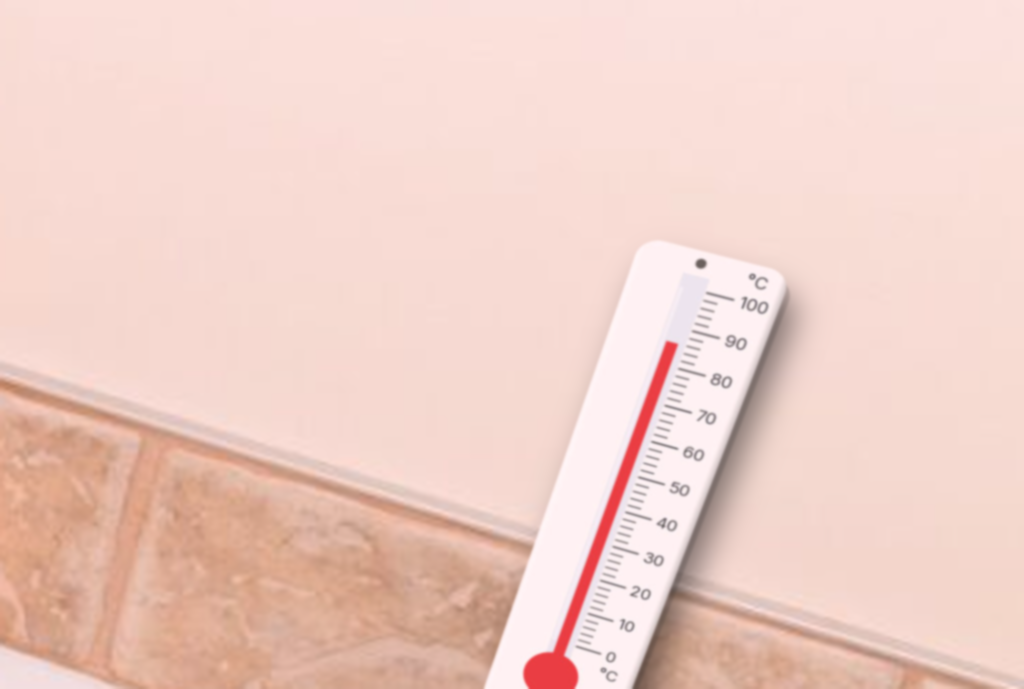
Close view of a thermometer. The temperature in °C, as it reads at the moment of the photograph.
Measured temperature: 86 °C
